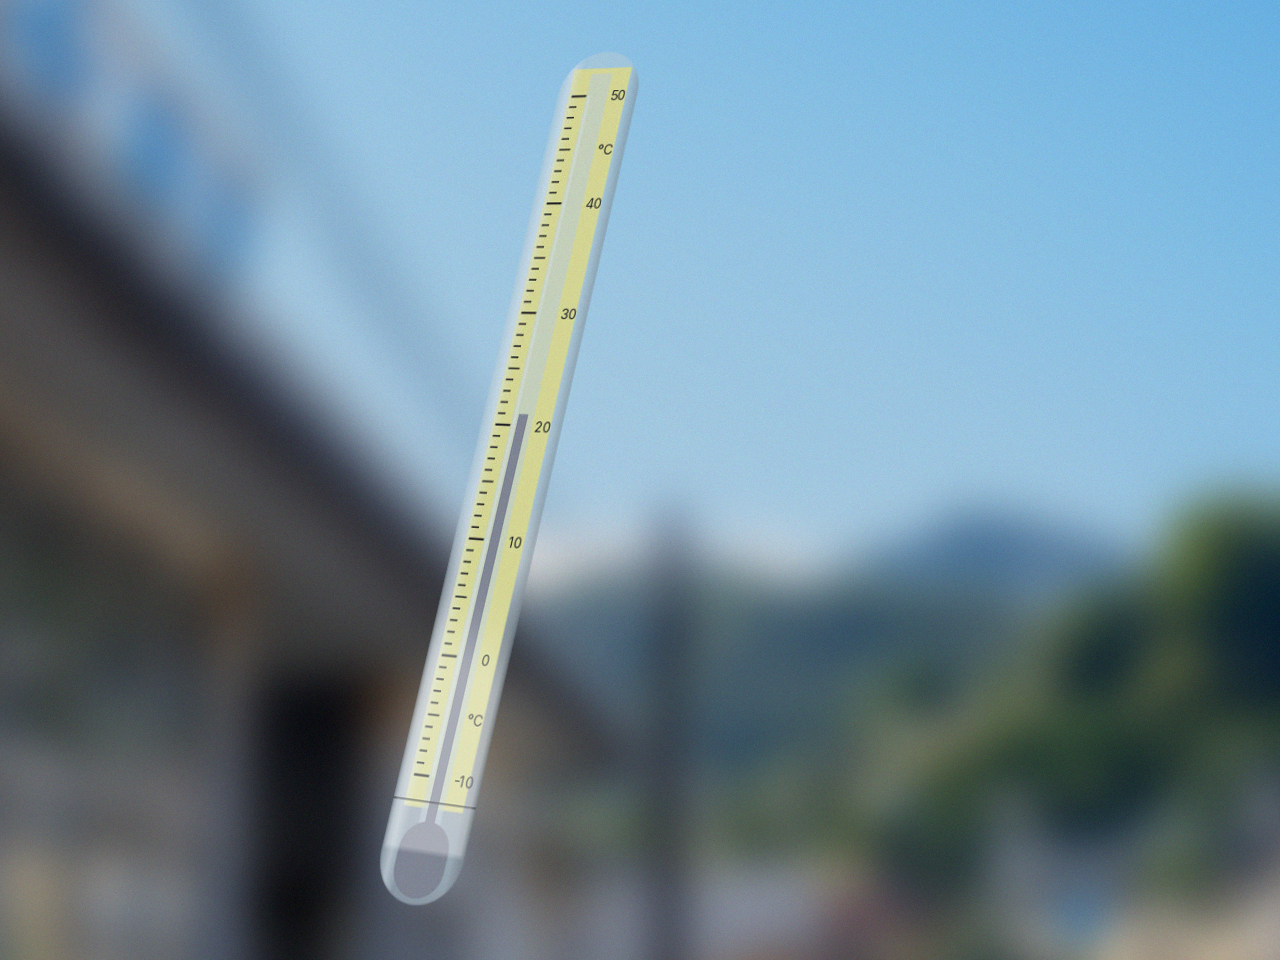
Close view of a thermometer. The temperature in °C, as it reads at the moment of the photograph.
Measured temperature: 21 °C
